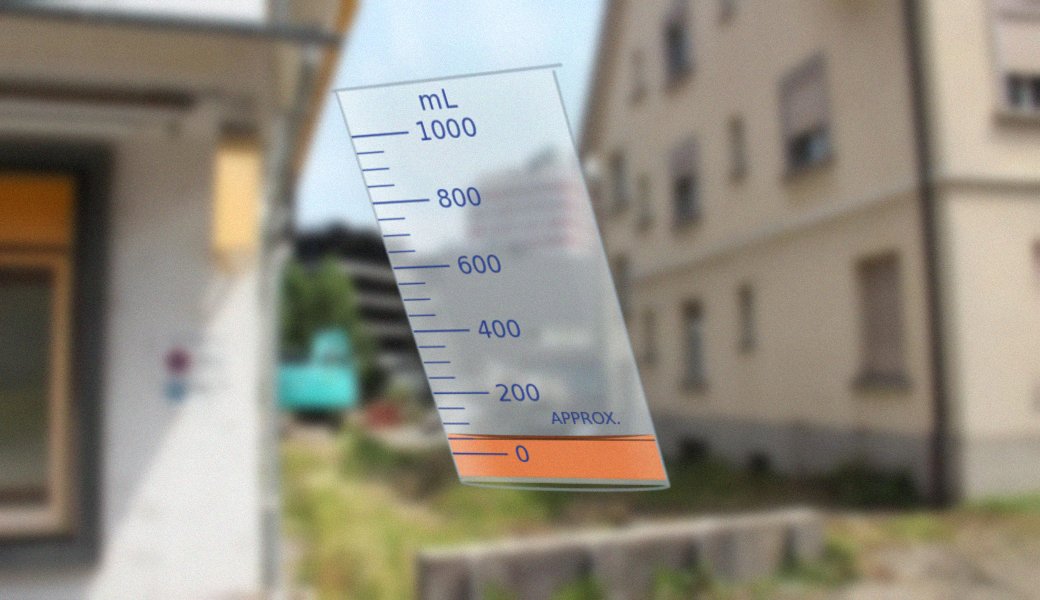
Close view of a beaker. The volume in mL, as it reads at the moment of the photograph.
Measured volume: 50 mL
